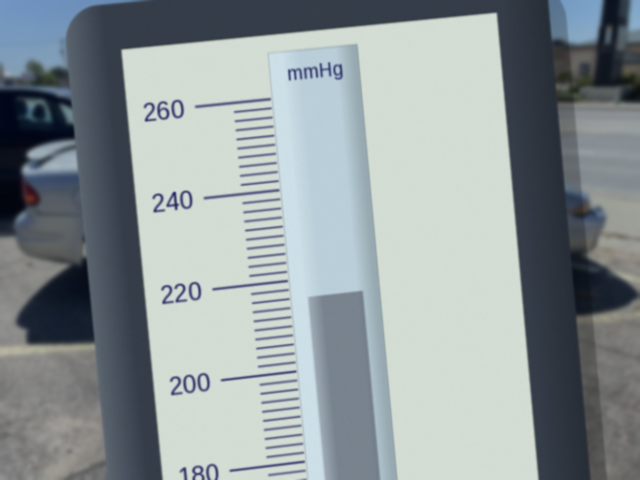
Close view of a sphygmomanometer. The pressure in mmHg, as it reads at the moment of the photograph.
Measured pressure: 216 mmHg
